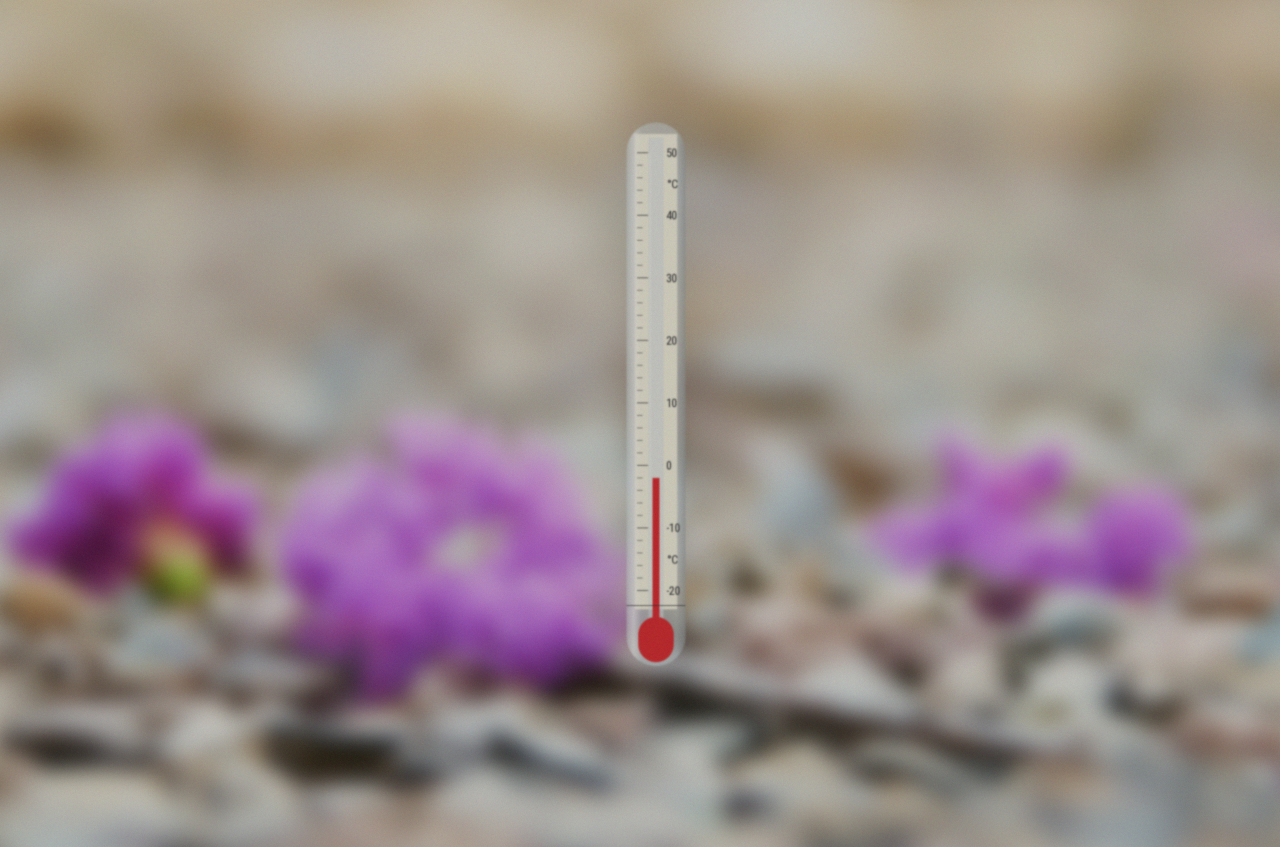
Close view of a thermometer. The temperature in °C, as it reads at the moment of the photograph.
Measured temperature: -2 °C
